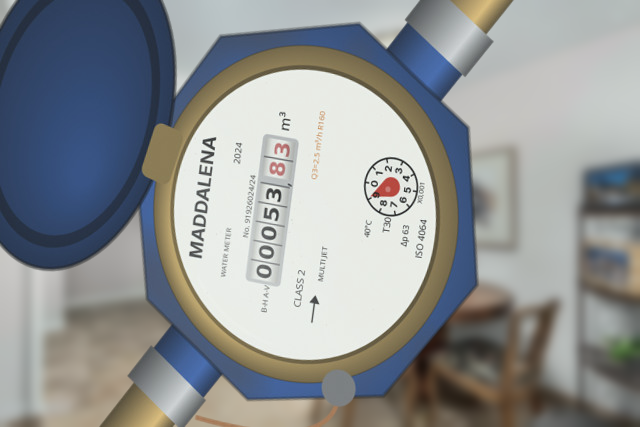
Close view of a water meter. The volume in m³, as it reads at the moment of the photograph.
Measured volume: 53.829 m³
